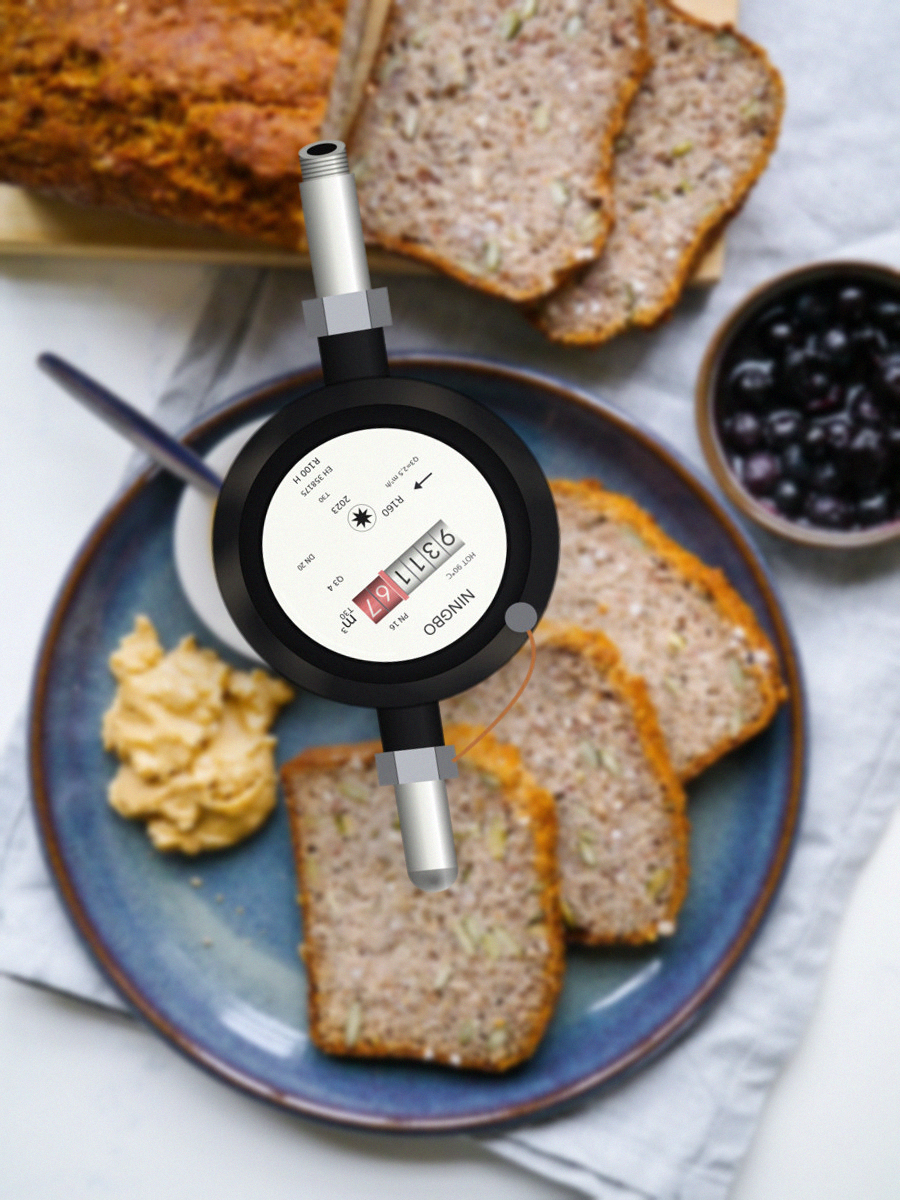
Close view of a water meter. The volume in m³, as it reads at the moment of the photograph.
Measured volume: 9311.67 m³
